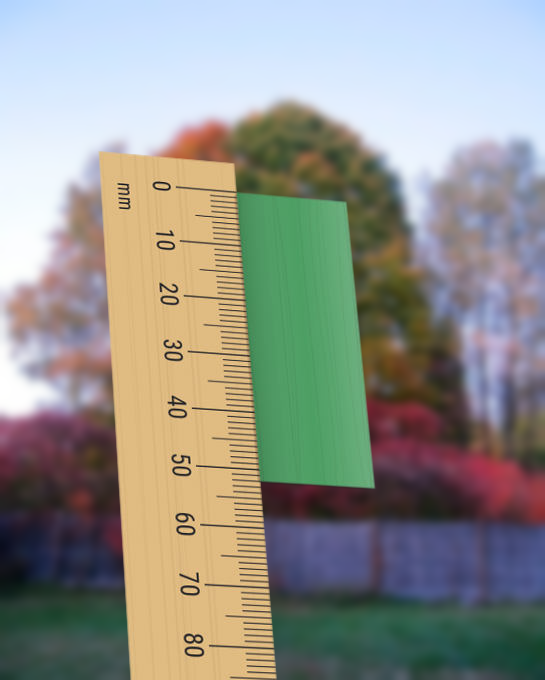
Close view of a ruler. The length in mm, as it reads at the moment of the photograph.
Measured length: 52 mm
